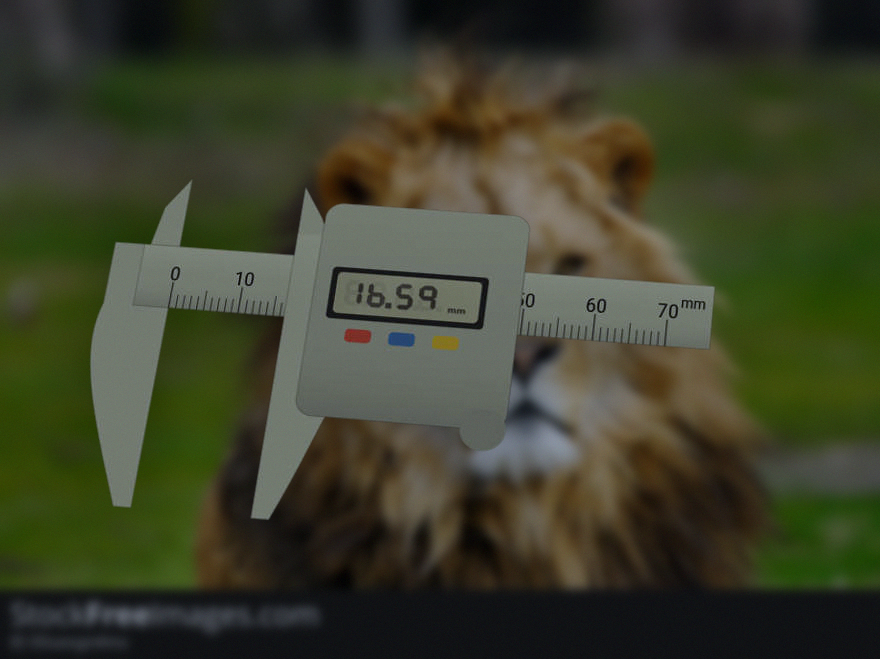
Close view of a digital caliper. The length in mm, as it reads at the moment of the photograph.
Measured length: 16.59 mm
